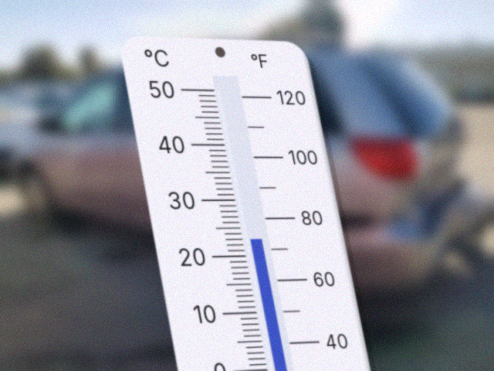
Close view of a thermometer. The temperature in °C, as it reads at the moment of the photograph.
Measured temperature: 23 °C
